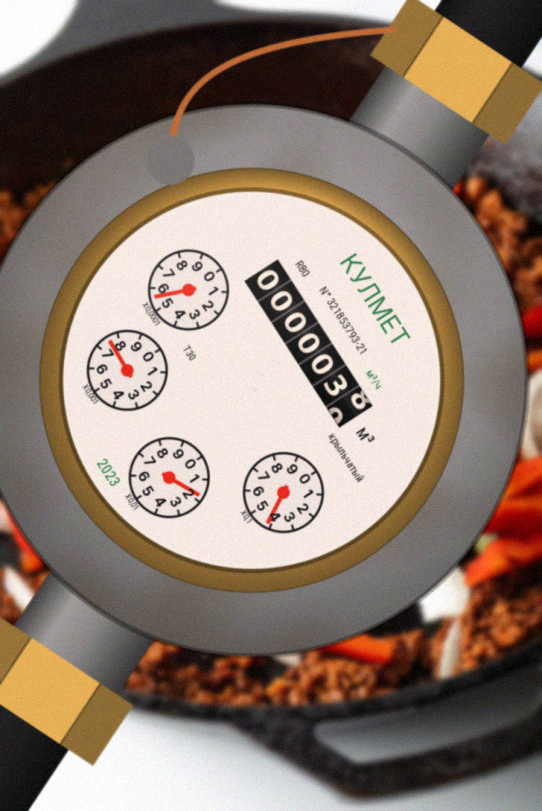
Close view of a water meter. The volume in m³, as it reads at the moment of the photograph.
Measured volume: 38.4175 m³
